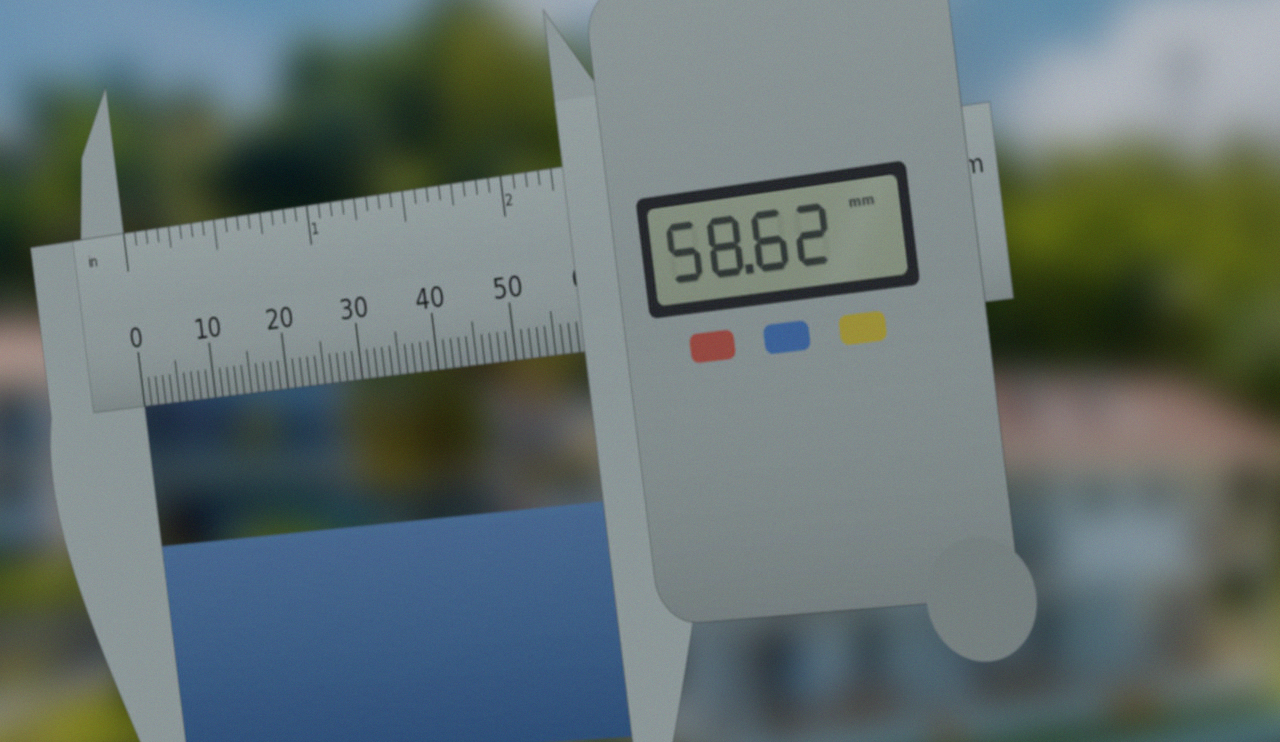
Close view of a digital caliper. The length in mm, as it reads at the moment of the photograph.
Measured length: 58.62 mm
